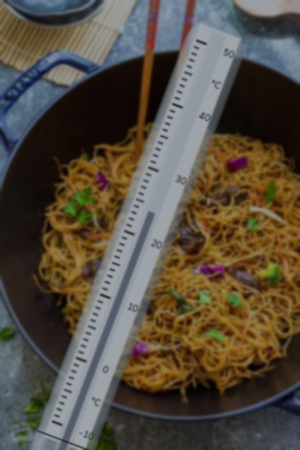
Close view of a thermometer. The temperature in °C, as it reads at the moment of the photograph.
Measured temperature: 24 °C
